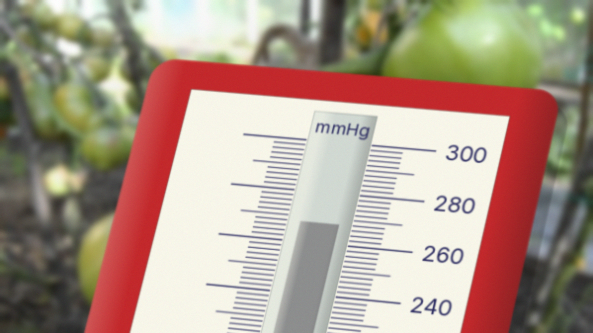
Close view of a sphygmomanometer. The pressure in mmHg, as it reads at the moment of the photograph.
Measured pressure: 268 mmHg
